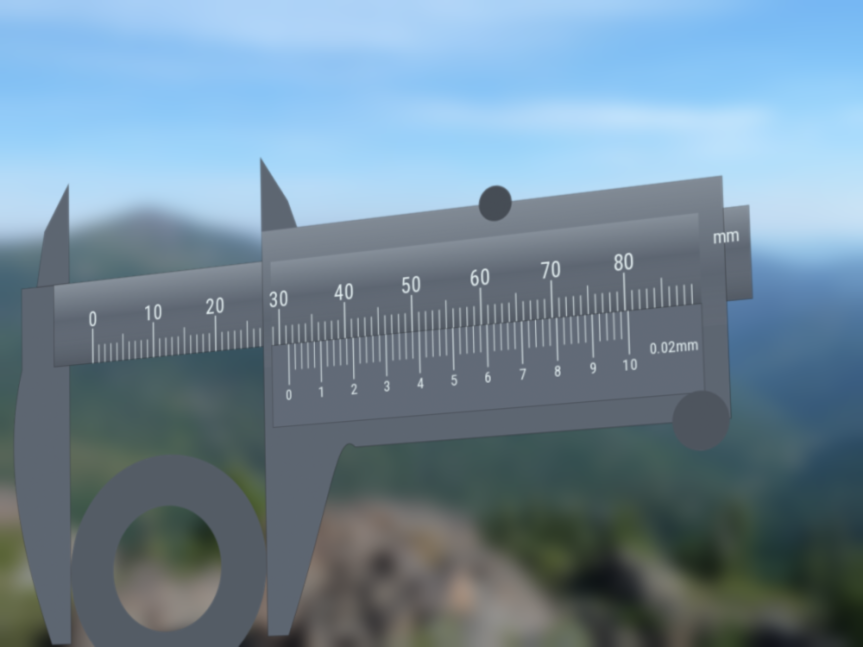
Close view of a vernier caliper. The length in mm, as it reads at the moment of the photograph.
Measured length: 31.4 mm
